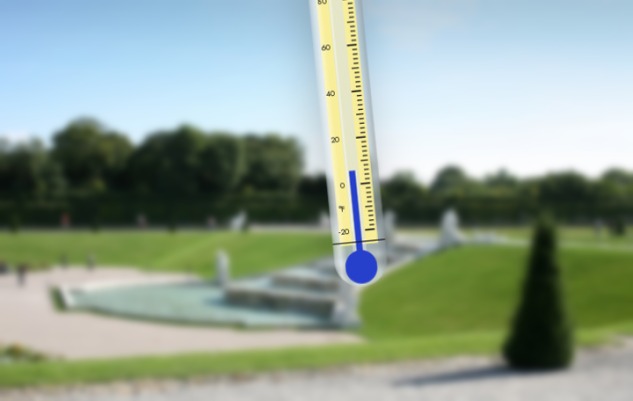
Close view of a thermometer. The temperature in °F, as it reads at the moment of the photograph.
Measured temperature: 6 °F
